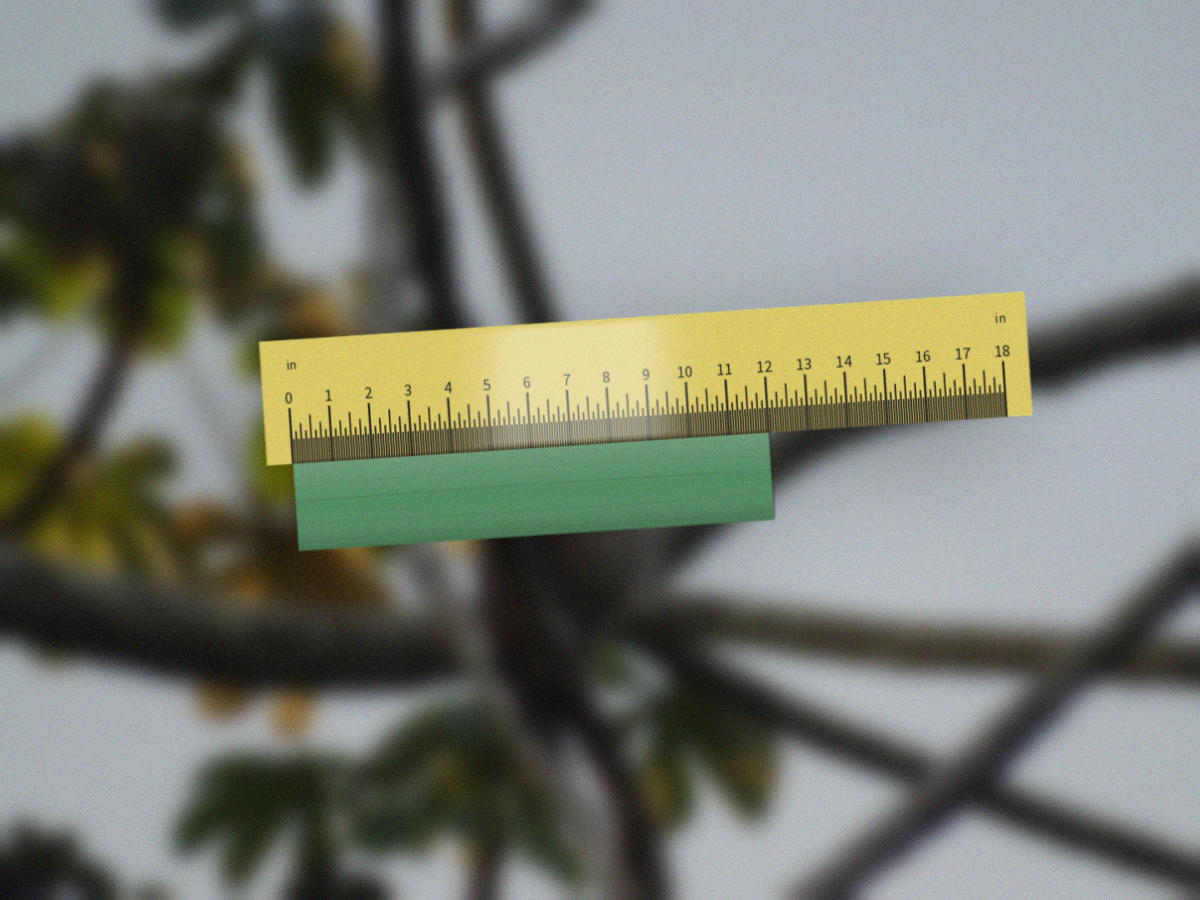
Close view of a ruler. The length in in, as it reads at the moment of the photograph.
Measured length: 12 in
